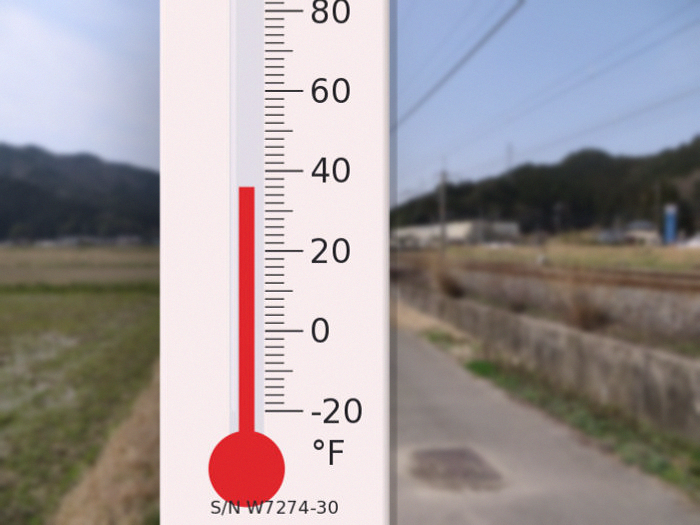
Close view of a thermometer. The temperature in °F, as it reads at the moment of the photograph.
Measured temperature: 36 °F
